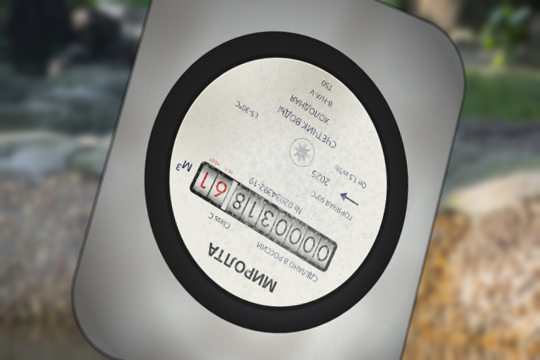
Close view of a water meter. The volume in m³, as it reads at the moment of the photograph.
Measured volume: 318.61 m³
